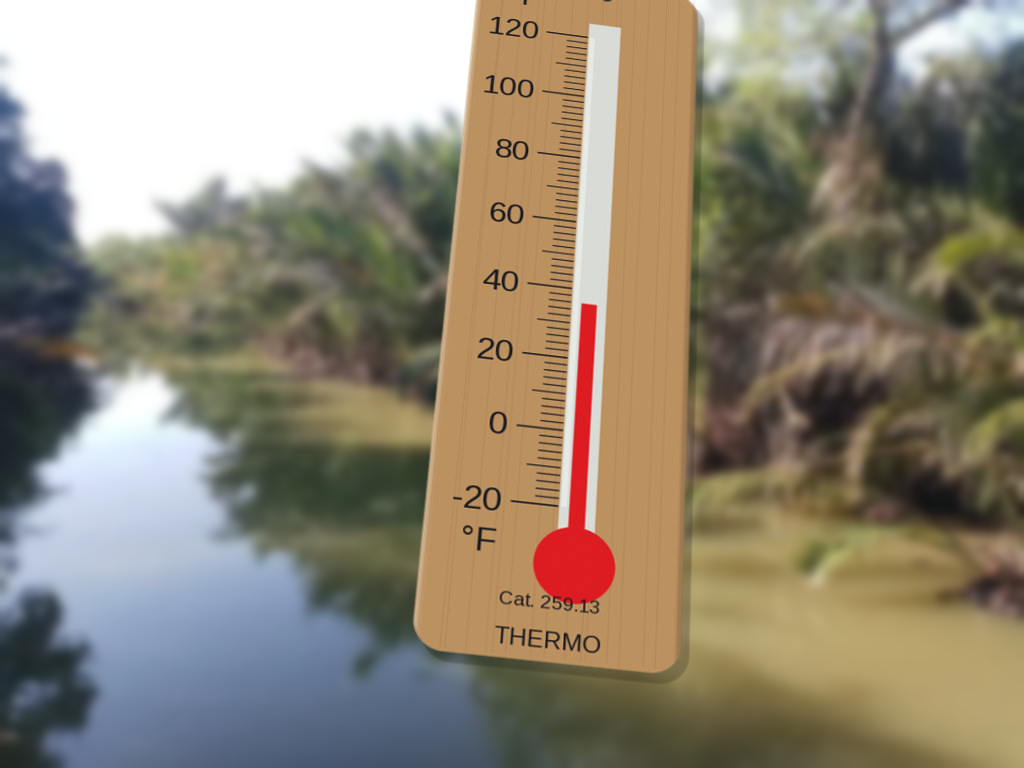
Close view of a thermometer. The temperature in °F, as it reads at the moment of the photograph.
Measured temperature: 36 °F
